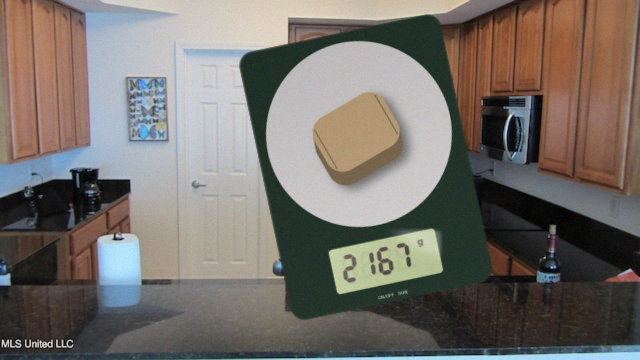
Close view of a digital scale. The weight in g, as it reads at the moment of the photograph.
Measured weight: 2167 g
